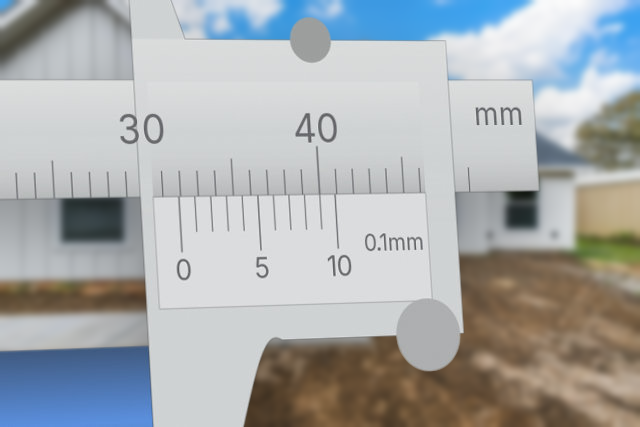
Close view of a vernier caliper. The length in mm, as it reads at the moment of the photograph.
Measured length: 31.9 mm
